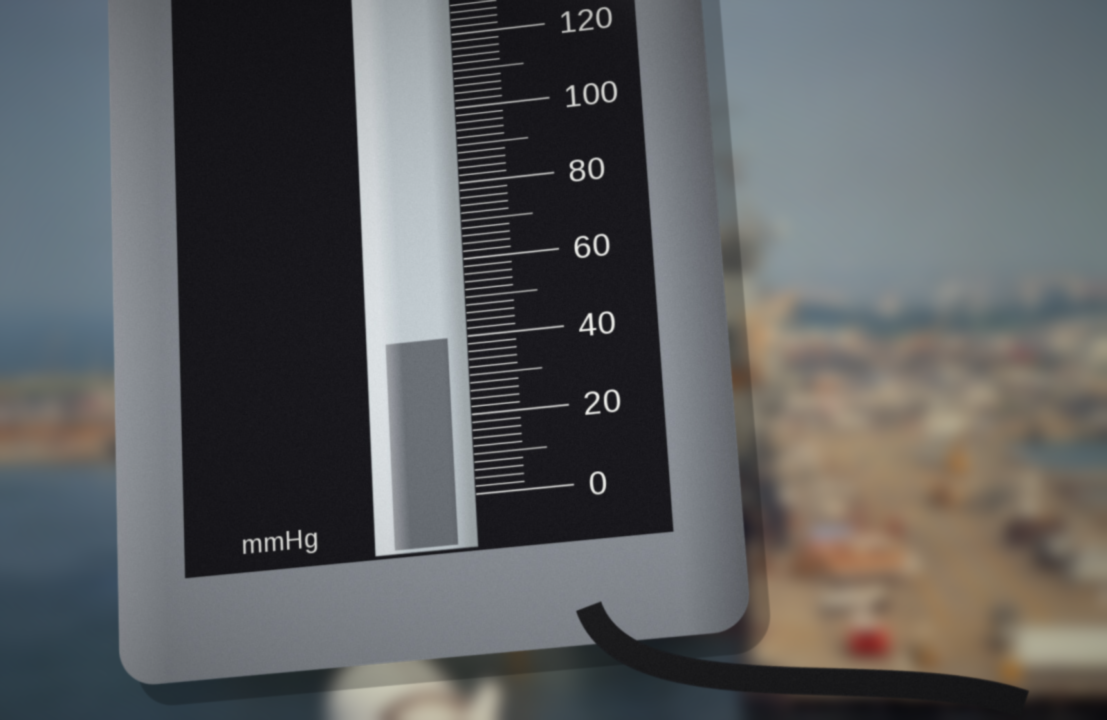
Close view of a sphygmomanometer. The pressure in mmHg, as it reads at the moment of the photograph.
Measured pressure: 40 mmHg
